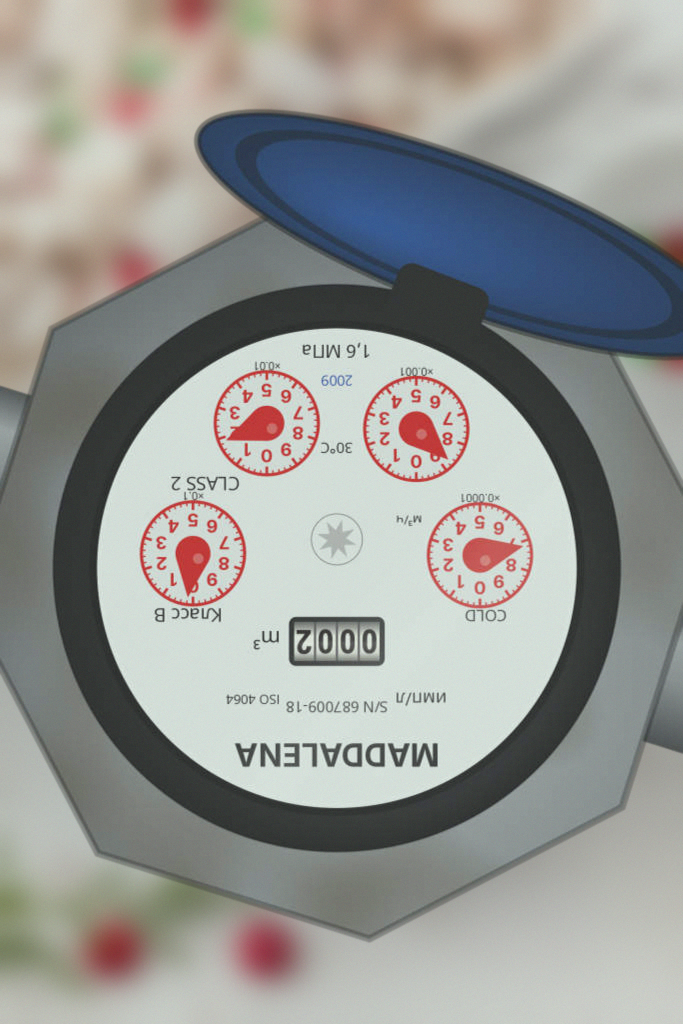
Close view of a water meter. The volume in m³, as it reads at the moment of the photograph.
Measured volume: 2.0187 m³
